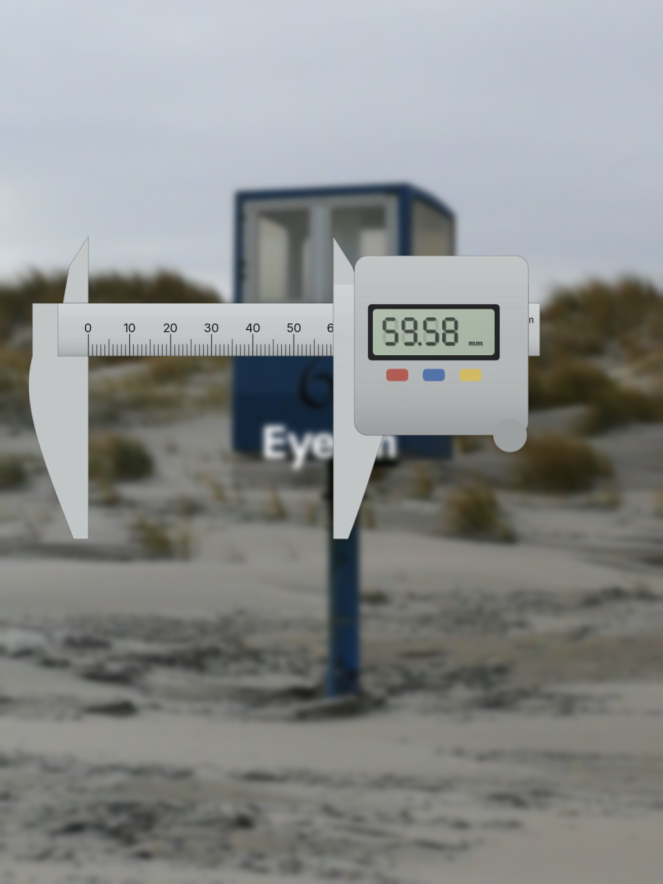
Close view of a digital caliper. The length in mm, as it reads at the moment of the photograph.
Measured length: 59.58 mm
